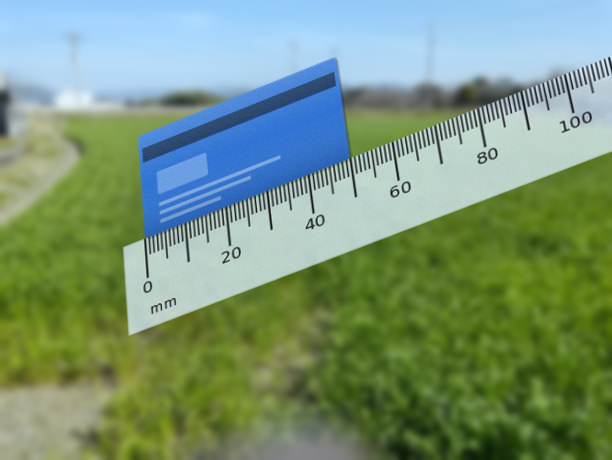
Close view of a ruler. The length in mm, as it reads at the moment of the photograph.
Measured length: 50 mm
